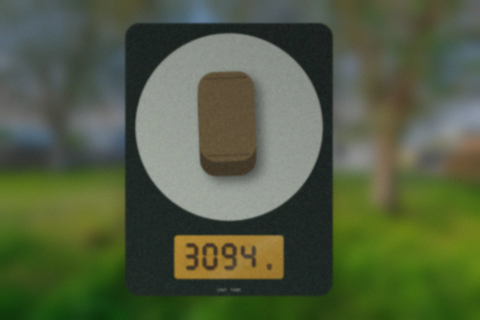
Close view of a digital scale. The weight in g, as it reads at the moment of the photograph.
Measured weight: 3094 g
